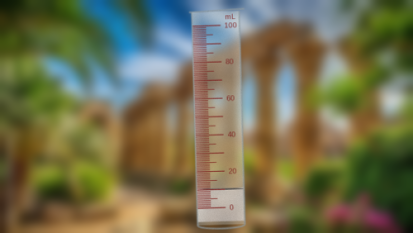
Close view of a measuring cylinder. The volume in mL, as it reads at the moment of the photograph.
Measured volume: 10 mL
